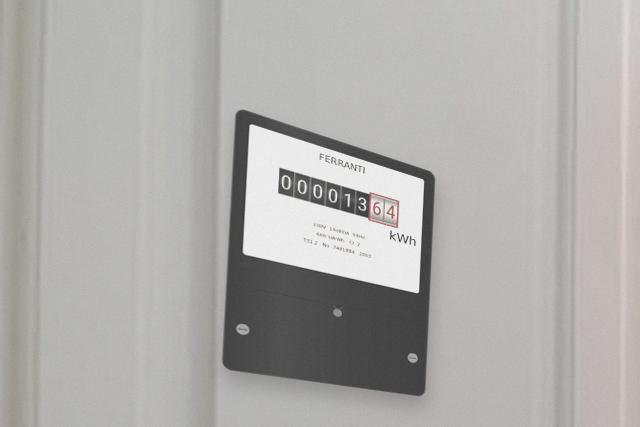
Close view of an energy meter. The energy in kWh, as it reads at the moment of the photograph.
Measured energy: 13.64 kWh
